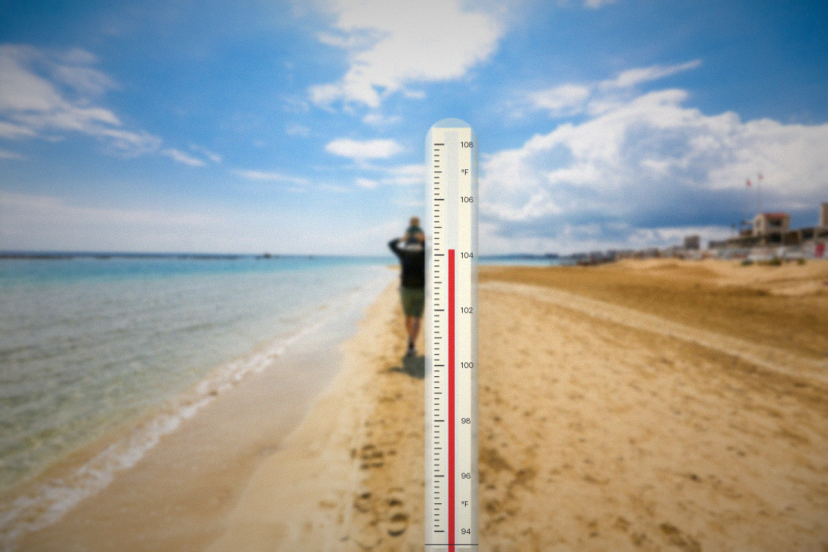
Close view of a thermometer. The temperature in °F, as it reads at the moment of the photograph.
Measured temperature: 104.2 °F
